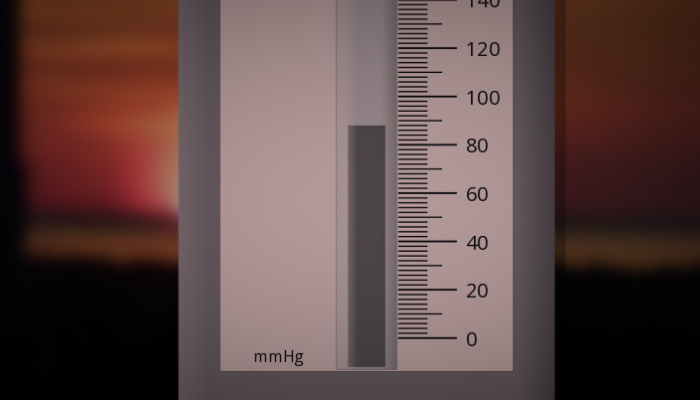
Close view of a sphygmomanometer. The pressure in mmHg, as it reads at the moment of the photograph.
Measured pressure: 88 mmHg
